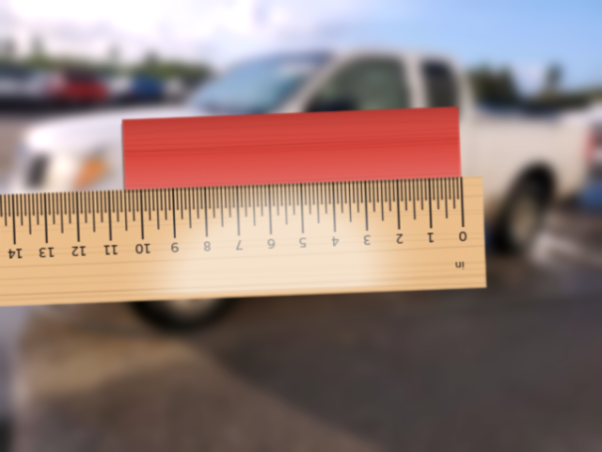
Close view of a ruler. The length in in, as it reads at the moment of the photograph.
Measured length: 10.5 in
